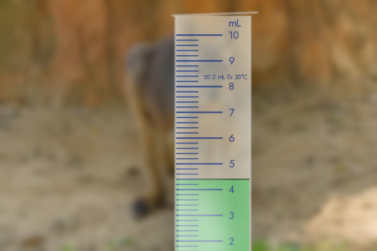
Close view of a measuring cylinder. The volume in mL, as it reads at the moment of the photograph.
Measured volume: 4.4 mL
